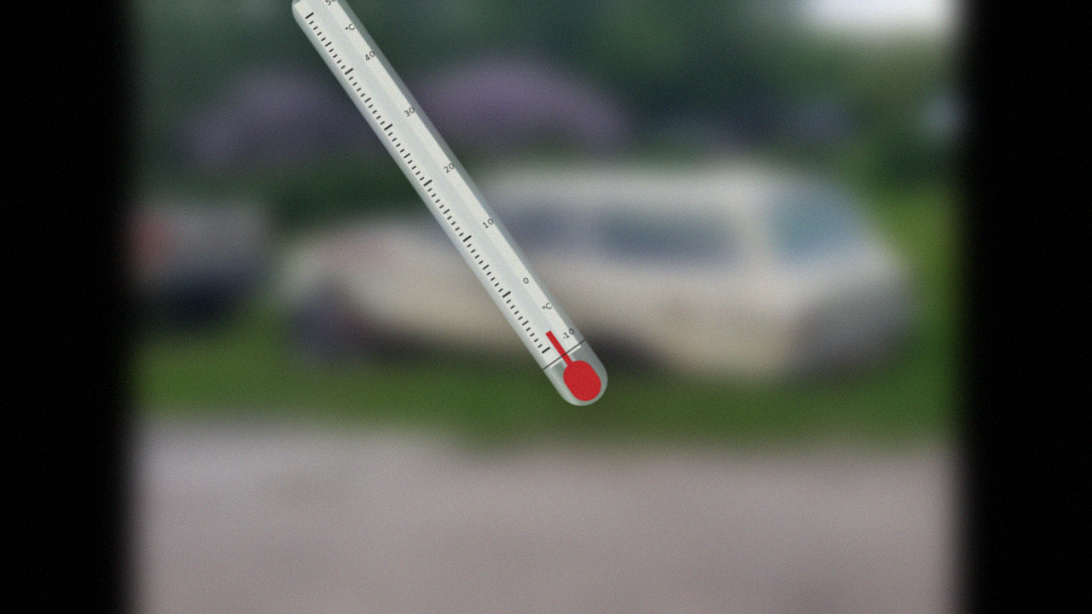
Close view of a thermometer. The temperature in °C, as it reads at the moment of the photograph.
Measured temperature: -8 °C
